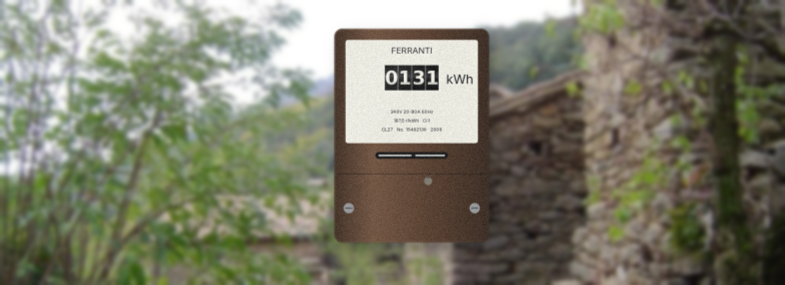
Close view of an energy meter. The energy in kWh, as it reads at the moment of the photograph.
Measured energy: 131 kWh
